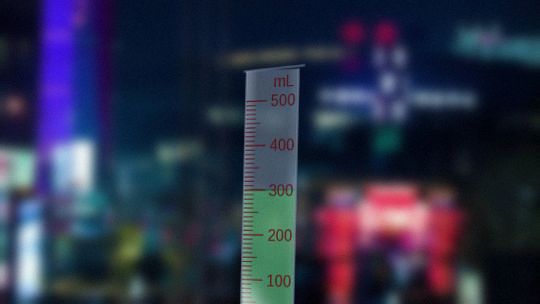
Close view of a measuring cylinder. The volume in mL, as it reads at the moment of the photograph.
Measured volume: 300 mL
